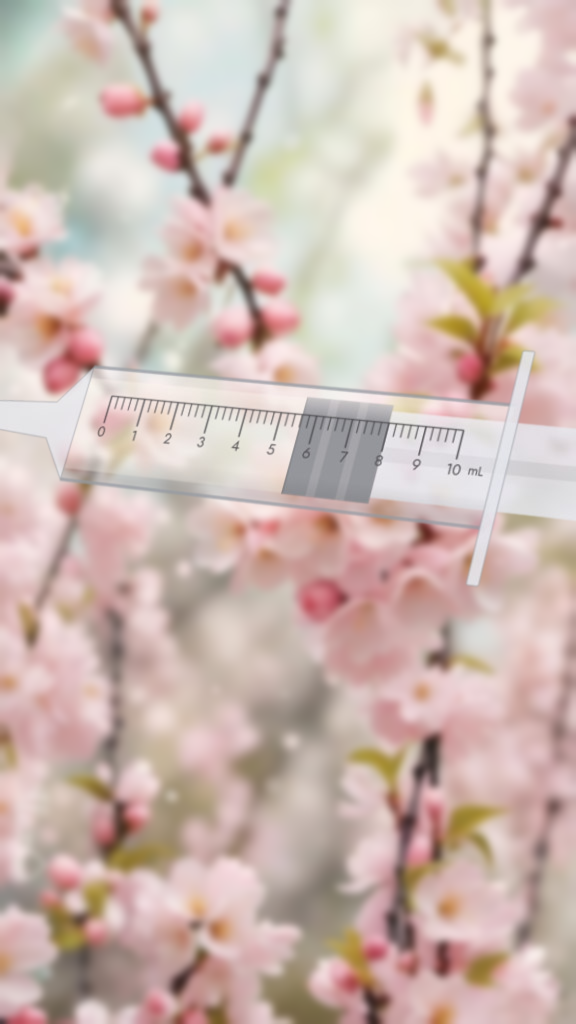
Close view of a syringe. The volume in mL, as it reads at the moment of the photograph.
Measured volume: 5.6 mL
